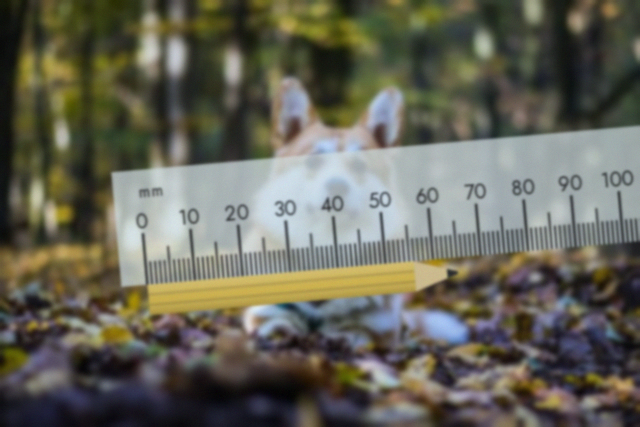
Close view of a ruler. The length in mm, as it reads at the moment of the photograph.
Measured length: 65 mm
